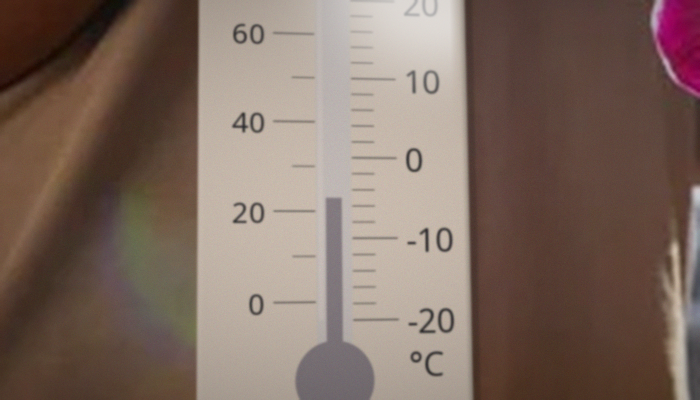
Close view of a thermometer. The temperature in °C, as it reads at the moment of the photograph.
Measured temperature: -5 °C
